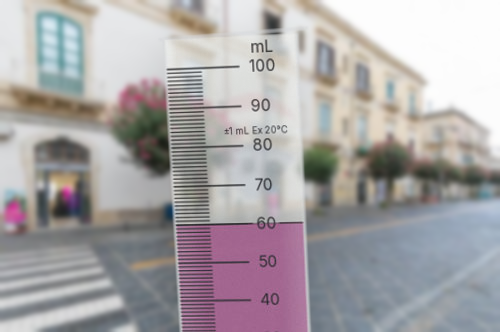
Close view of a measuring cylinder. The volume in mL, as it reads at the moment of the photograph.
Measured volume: 60 mL
